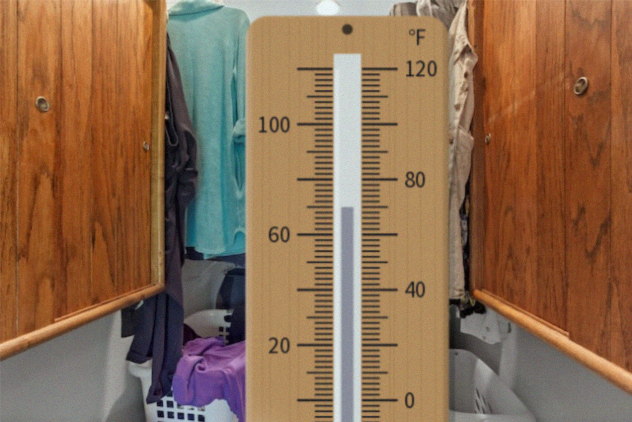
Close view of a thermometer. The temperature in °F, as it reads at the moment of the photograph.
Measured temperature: 70 °F
